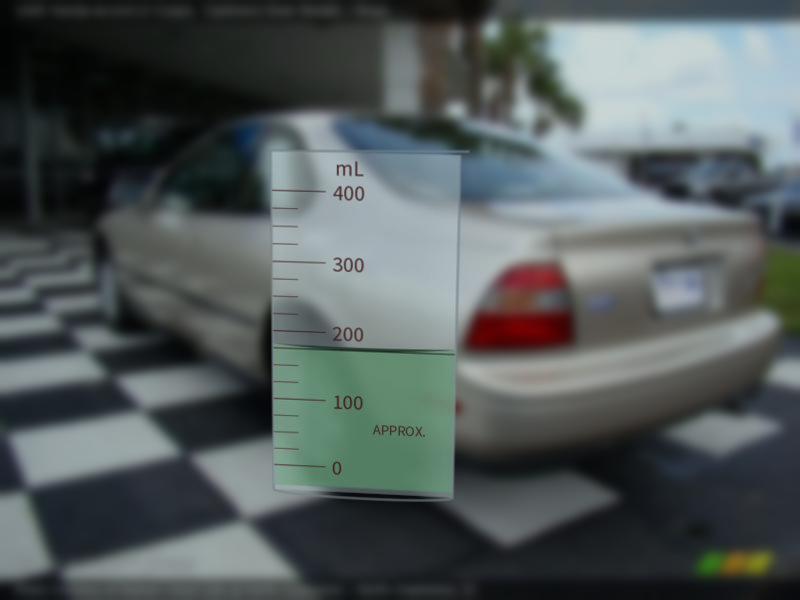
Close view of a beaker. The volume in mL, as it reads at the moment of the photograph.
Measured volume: 175 mL
